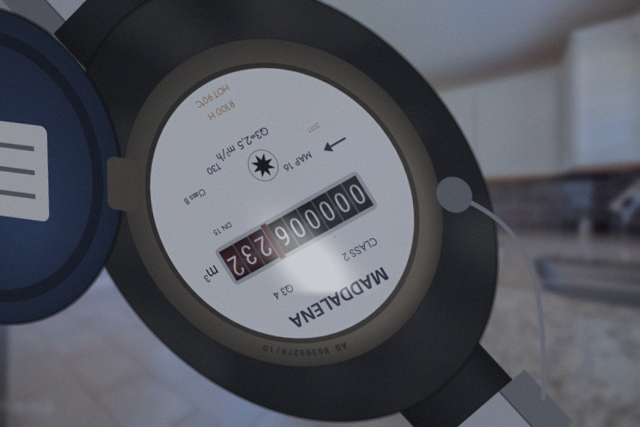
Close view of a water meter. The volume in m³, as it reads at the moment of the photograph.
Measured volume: 6.232 m³
